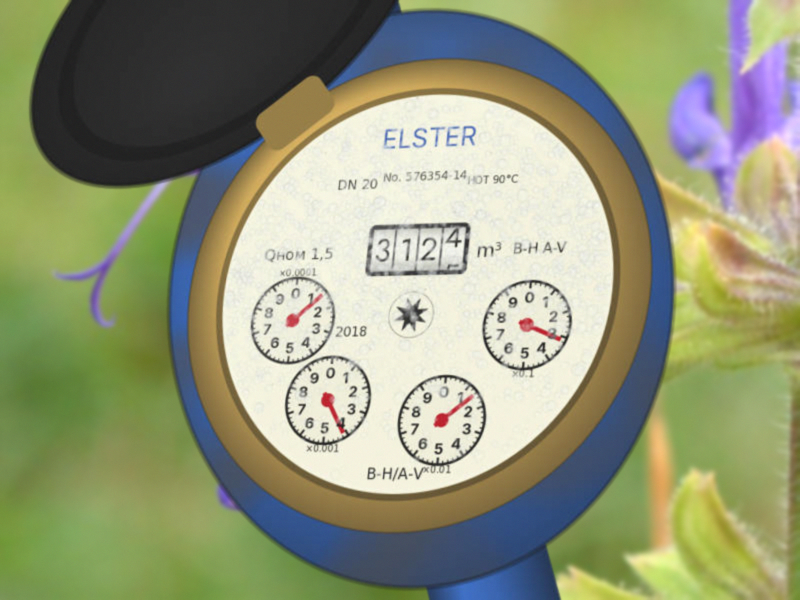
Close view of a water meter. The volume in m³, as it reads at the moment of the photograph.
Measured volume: 3124.3141 m³
